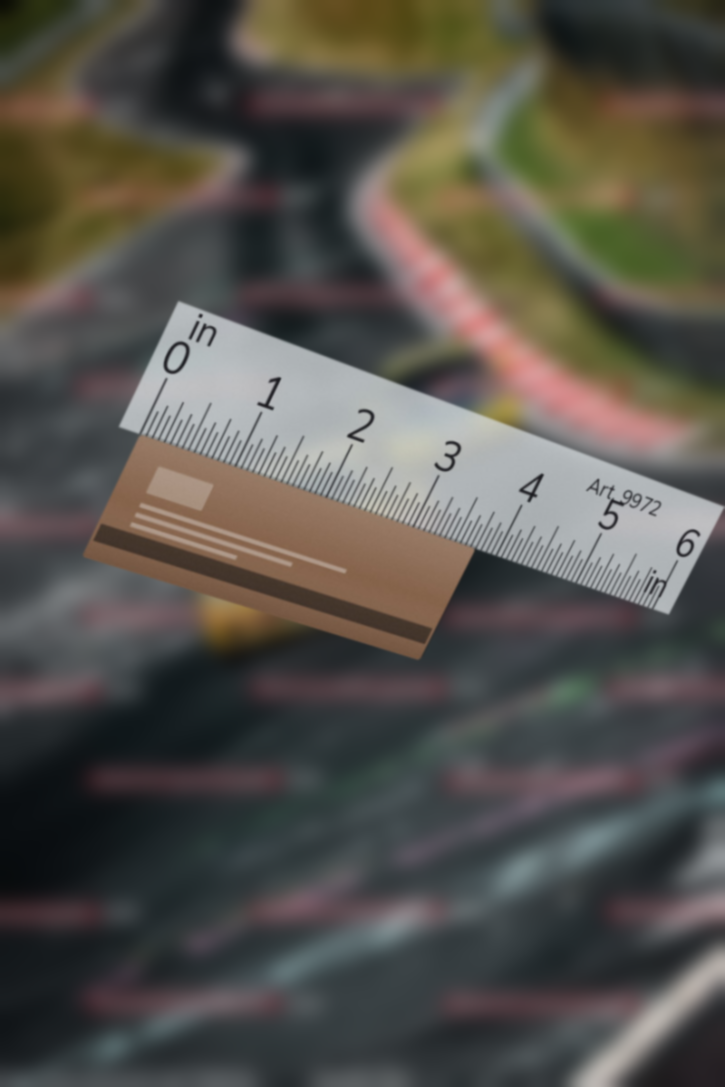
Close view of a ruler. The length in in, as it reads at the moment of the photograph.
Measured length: 3.75 in
